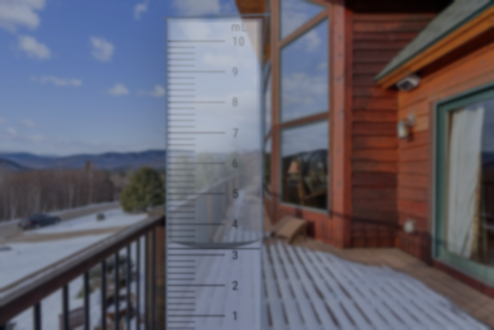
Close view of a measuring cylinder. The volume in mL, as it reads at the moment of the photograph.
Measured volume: 3.2 mL
